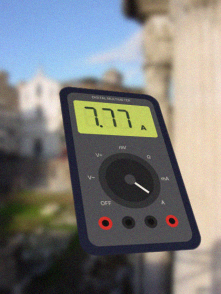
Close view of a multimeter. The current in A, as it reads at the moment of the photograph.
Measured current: 7.77 A
